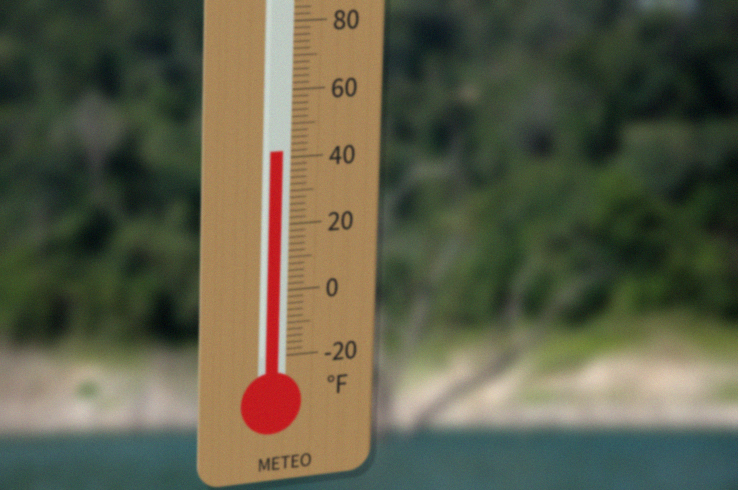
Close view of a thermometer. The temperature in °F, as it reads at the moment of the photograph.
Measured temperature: 42 °F
